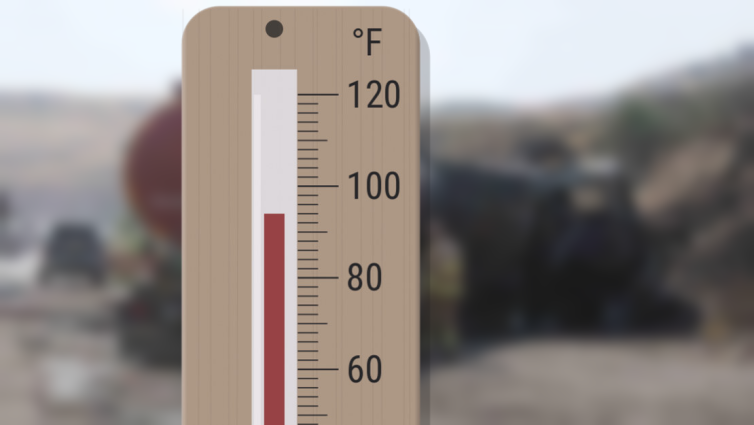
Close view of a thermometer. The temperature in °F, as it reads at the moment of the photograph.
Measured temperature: 94 °F
